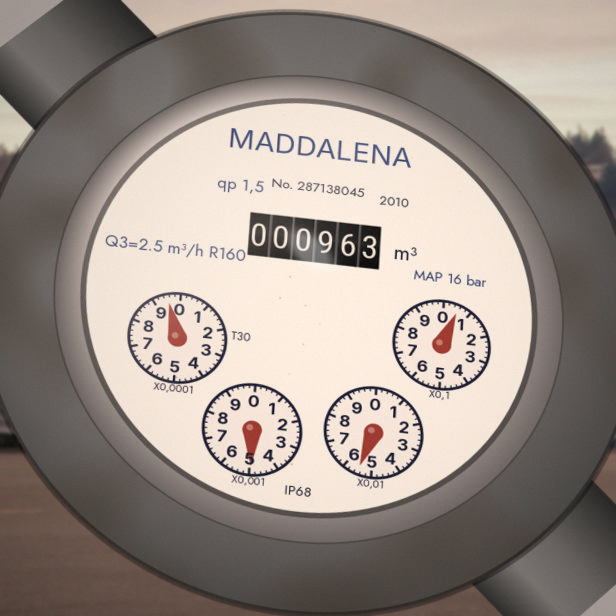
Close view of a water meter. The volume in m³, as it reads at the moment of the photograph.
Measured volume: 963.0549 m³
